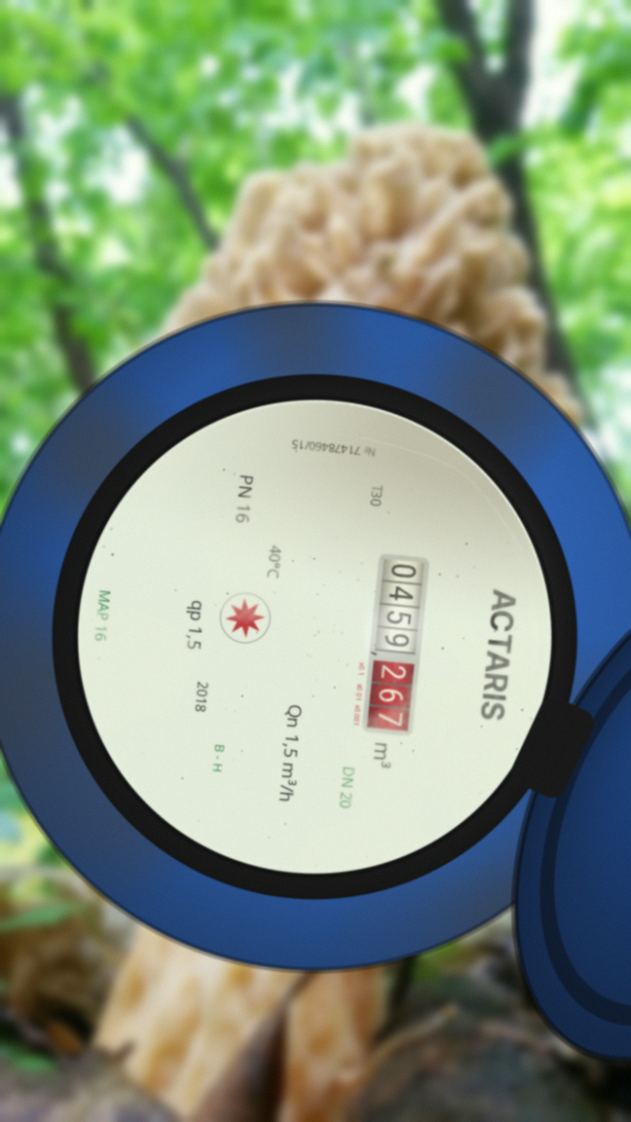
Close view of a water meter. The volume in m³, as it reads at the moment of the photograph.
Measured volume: 459.267 m³
